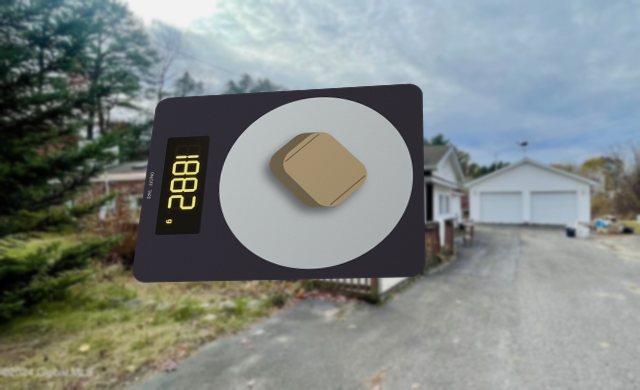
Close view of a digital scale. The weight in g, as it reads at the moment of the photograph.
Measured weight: 1882 g
